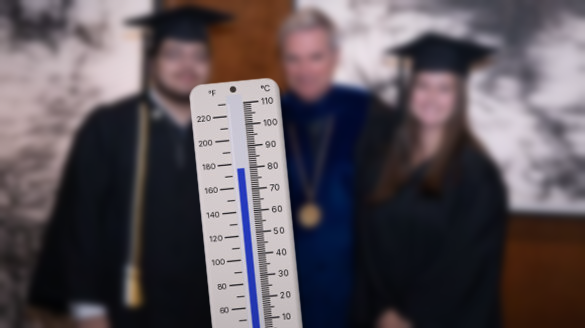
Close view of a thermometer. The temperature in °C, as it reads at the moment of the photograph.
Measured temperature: 80 °C
